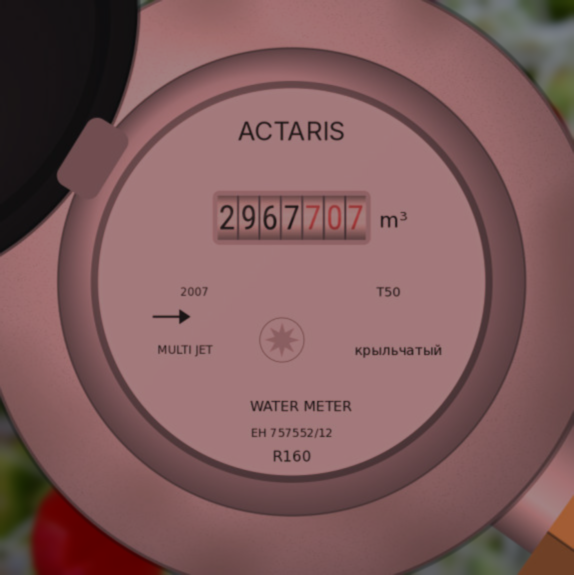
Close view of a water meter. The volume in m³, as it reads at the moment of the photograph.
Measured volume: 2967.707 m³
